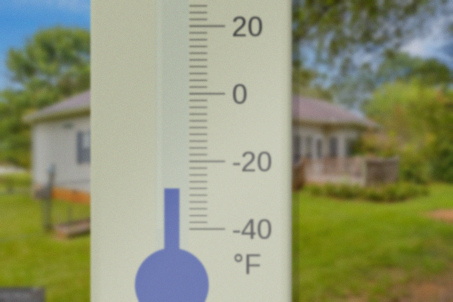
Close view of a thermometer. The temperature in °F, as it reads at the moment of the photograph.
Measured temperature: -28 °F
